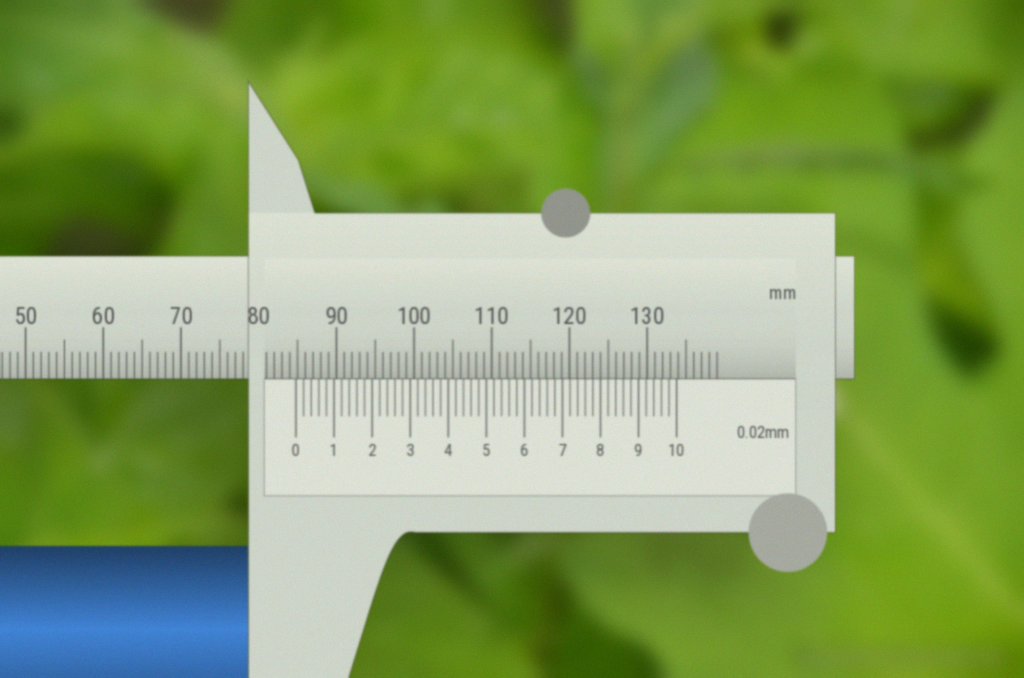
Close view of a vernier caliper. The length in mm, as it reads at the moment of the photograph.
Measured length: 84.8 mm
